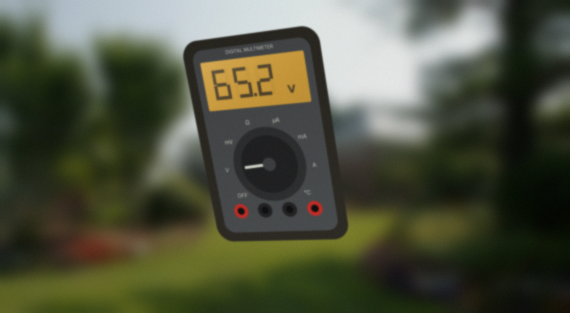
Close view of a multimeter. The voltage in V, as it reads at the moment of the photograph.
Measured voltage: 65.2 V
